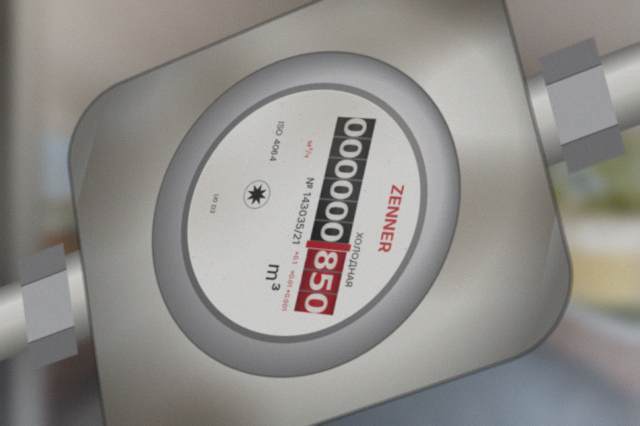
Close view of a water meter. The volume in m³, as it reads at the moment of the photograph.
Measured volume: 0.850 m³
